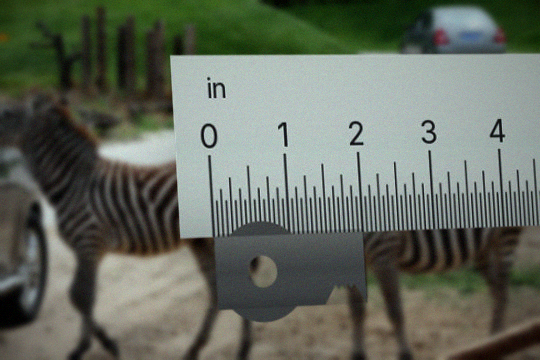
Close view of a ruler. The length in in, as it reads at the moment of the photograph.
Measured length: 2 in
